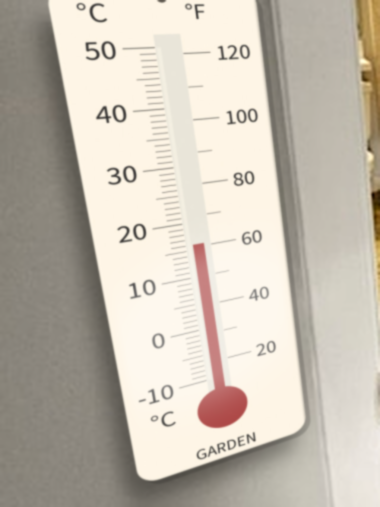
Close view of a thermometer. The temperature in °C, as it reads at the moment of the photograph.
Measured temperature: 16 °C
